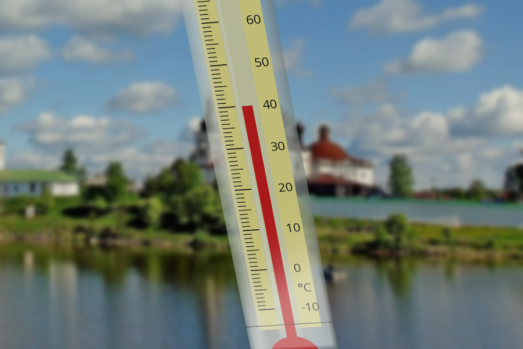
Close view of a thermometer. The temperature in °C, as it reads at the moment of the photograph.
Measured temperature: 40 °C
